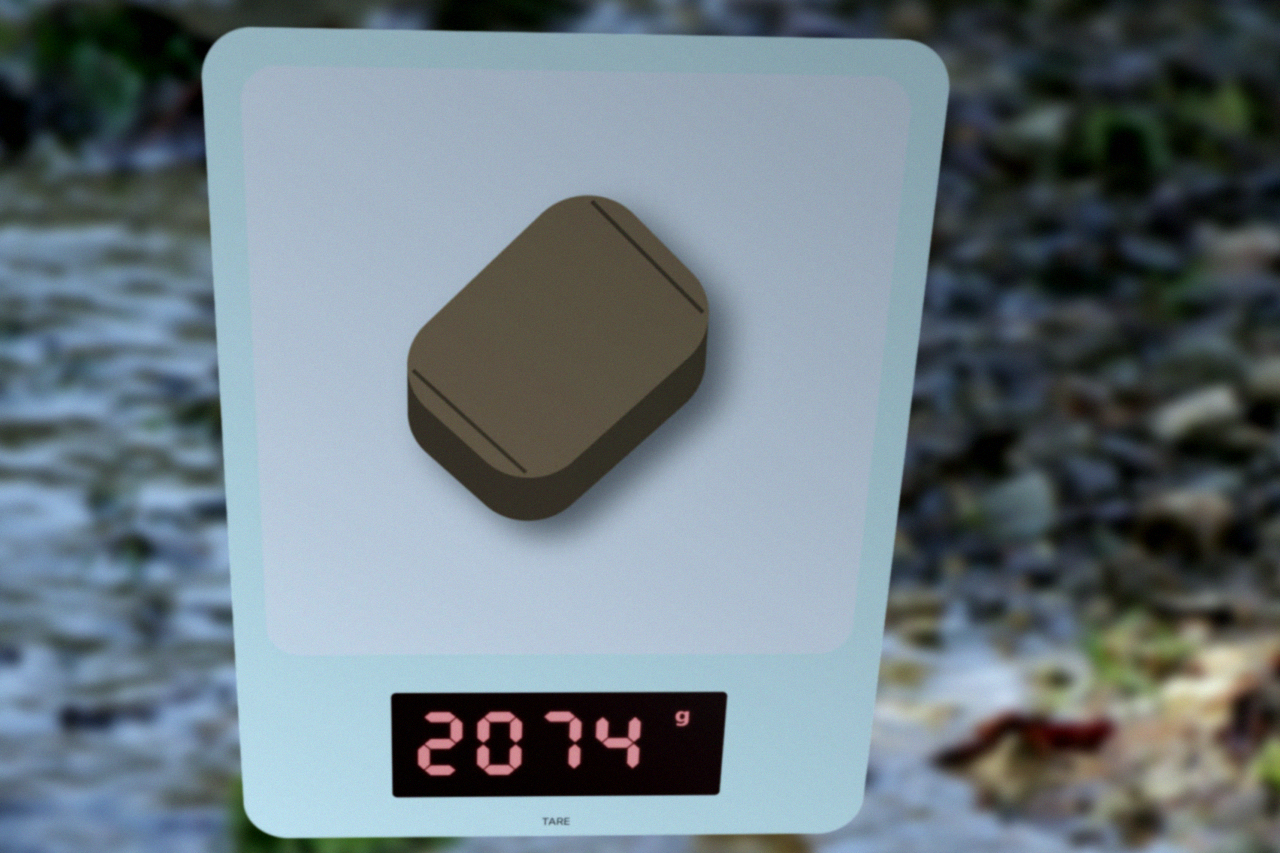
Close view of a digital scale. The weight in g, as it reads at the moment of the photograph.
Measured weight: 2074 g
